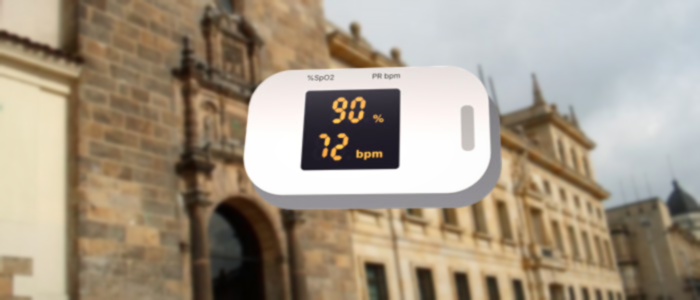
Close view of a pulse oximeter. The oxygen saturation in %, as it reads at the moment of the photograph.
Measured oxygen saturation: 90 %
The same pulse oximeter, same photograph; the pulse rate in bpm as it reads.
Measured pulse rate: 72 bpm
